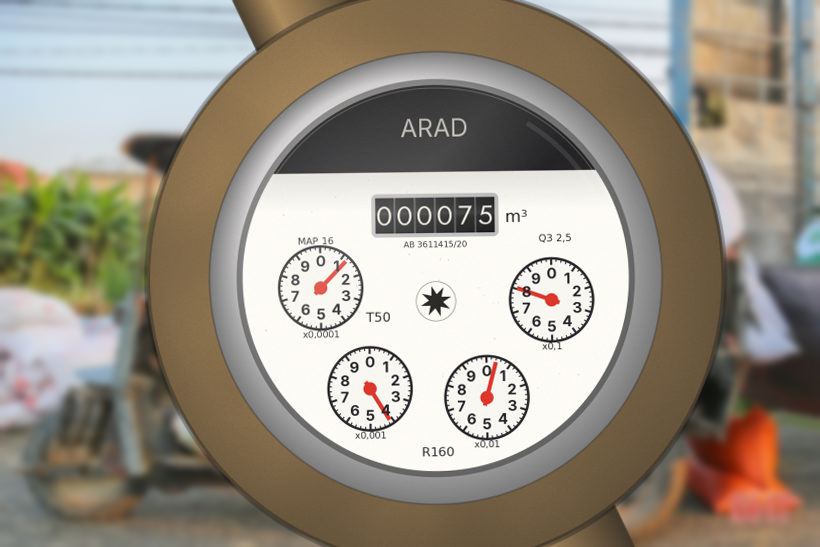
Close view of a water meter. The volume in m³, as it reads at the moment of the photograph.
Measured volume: 75.8041 m³
